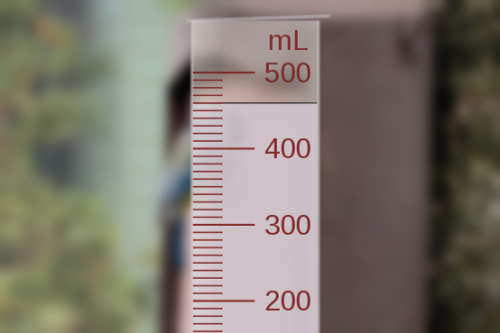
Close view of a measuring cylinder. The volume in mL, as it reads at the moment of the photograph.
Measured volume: 460 mL
